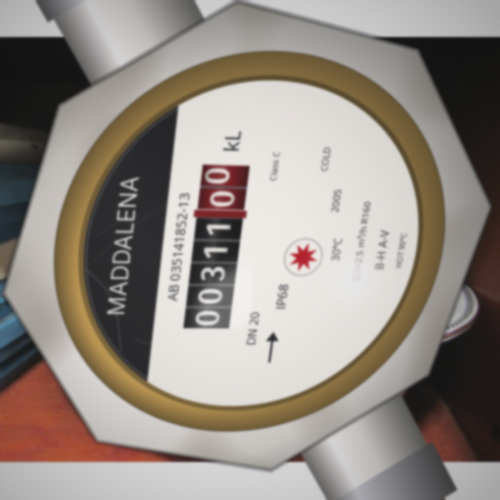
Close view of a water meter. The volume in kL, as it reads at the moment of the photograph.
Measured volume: 311.00 kL
